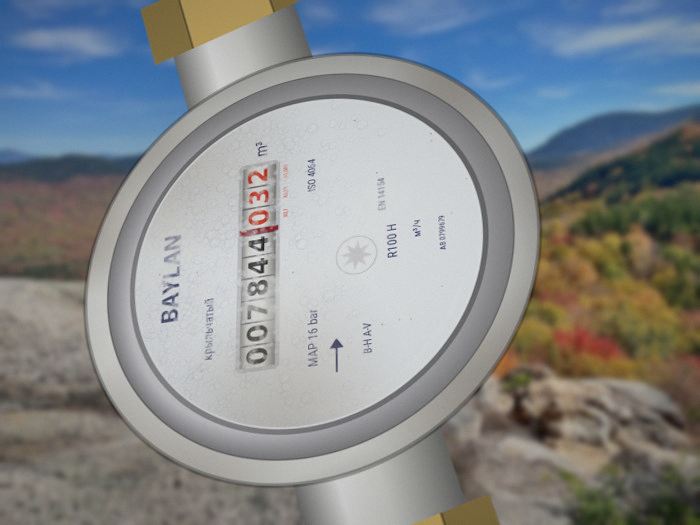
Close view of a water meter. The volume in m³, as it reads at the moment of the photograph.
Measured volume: 7844.032 m³
